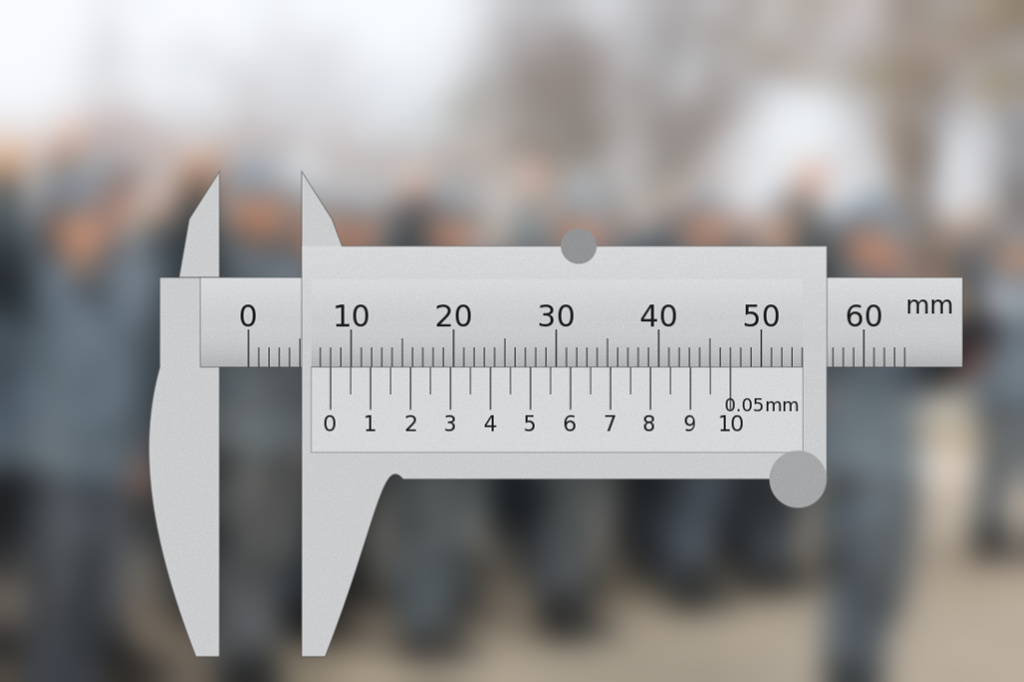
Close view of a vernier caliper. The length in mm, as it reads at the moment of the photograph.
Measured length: 8.0 mm
